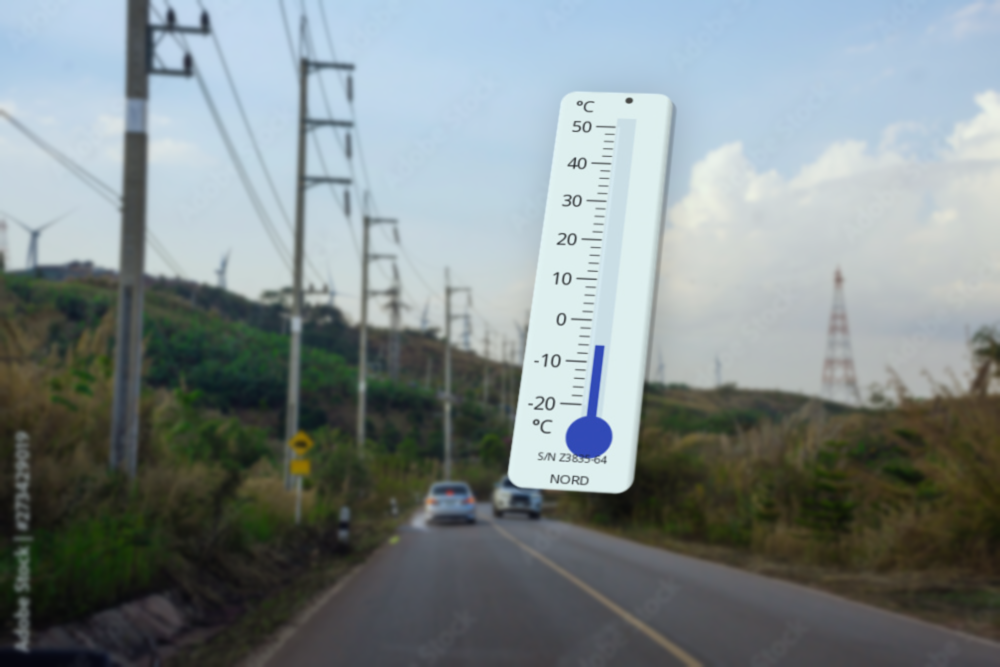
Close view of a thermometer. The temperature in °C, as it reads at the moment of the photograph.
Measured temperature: -6 °C
